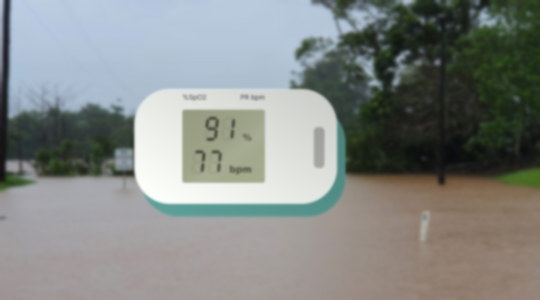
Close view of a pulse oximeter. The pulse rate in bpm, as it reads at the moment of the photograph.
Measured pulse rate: 77 bpm
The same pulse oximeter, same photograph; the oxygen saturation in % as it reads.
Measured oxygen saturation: 91 %
